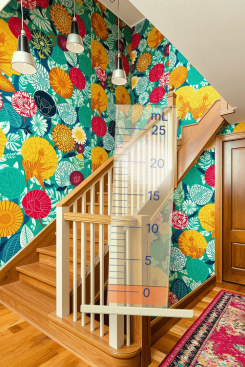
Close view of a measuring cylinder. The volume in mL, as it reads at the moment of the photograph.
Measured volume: 1 mL
